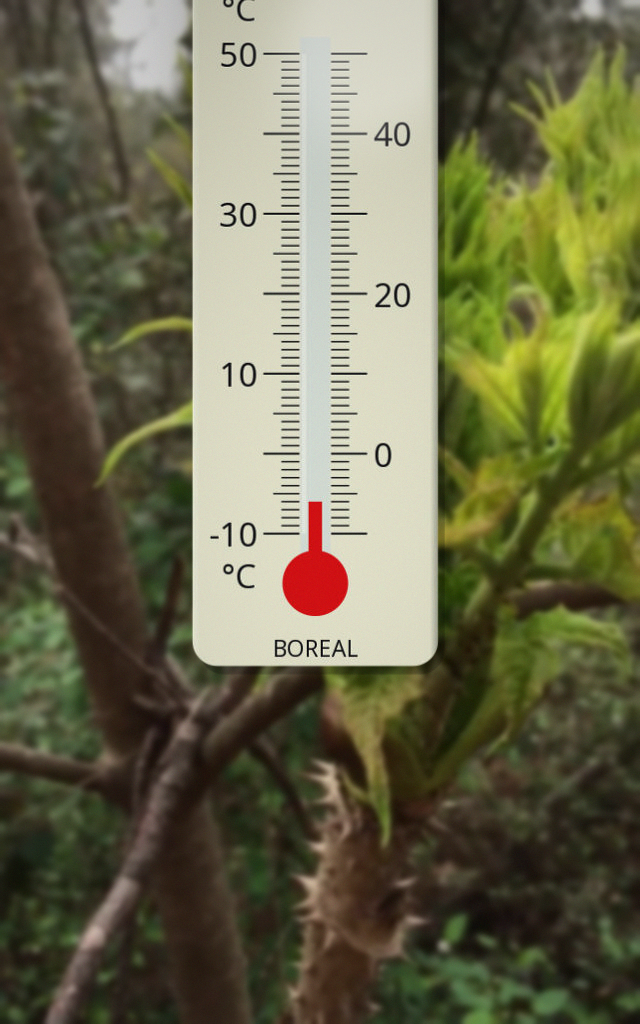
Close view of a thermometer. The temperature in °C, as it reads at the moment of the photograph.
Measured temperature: -6 °C
